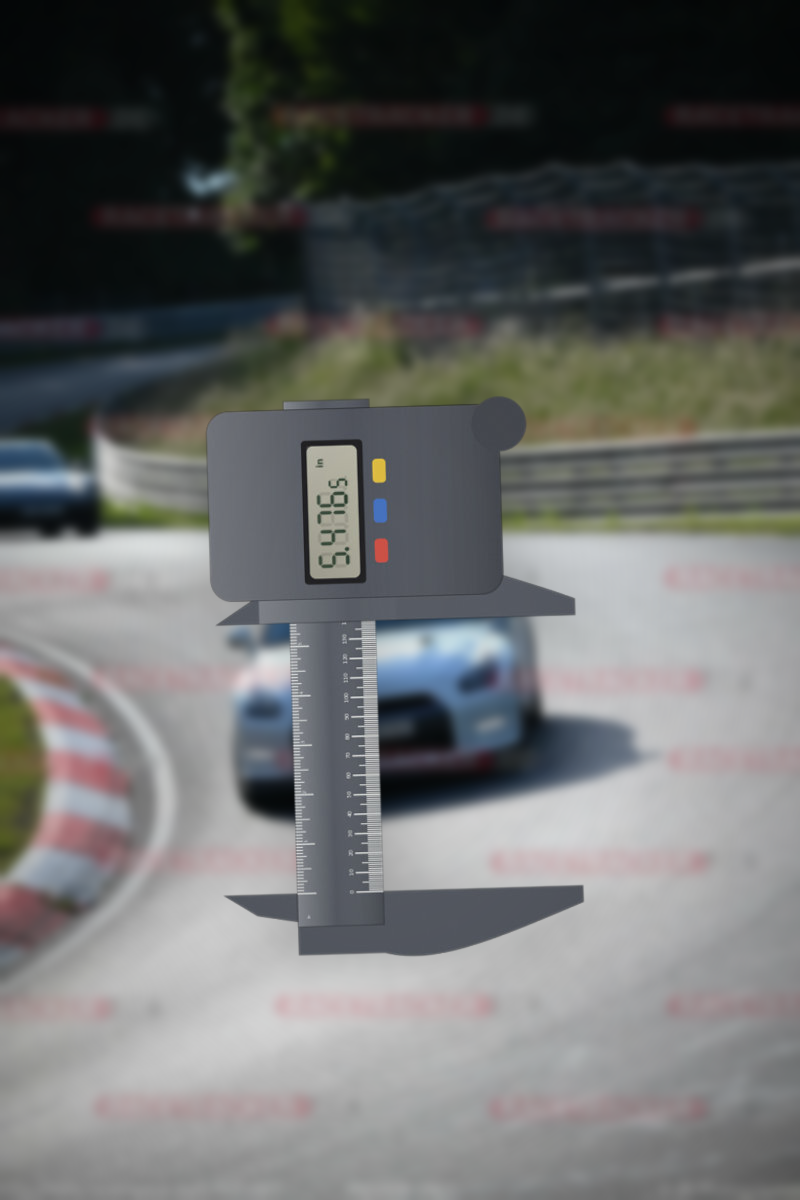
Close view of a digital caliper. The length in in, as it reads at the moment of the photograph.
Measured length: 5.4765 in
